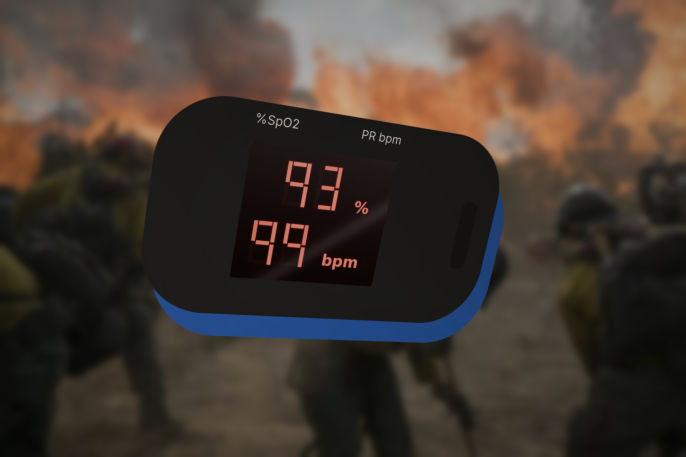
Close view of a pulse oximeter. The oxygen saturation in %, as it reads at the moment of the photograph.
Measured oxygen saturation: 93 %
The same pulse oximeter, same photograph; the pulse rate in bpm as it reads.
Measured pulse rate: 99 bpm
